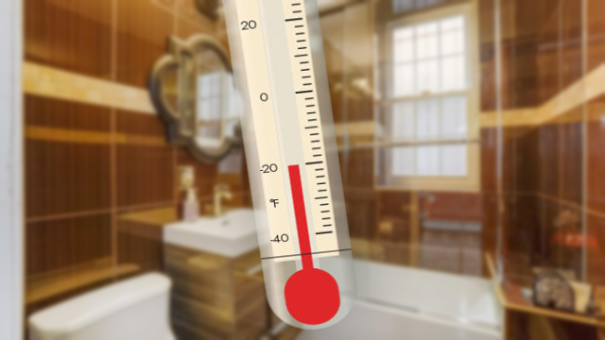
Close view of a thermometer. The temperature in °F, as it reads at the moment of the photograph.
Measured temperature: -20 °F
